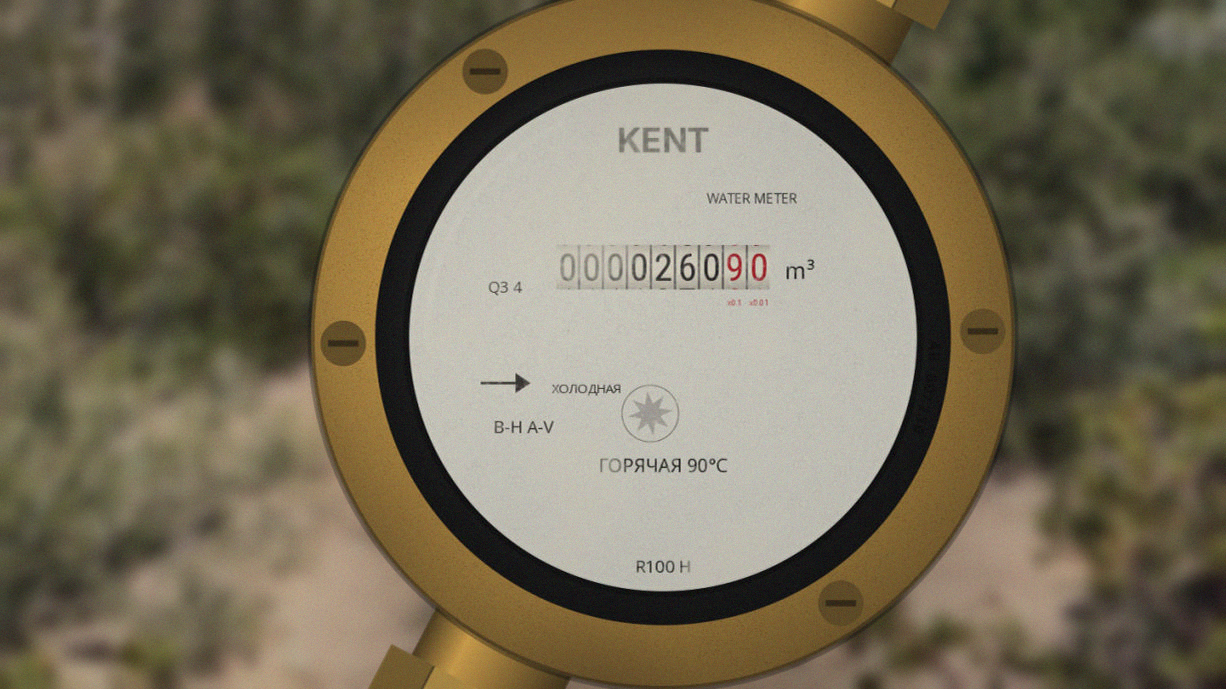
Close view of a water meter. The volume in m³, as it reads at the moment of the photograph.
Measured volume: 260.90 m³
